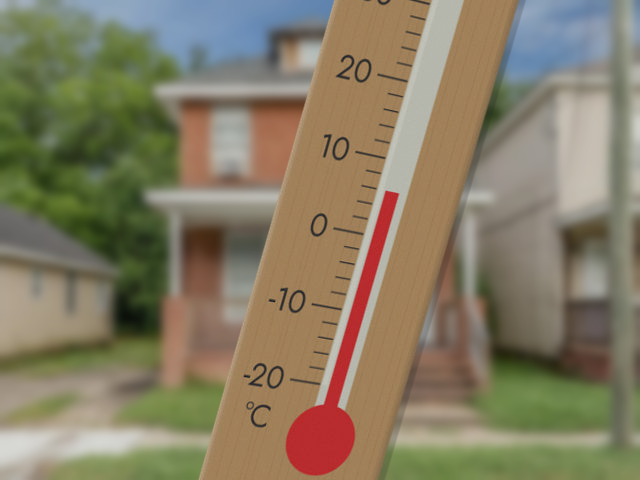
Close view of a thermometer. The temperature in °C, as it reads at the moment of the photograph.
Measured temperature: 6 °C
